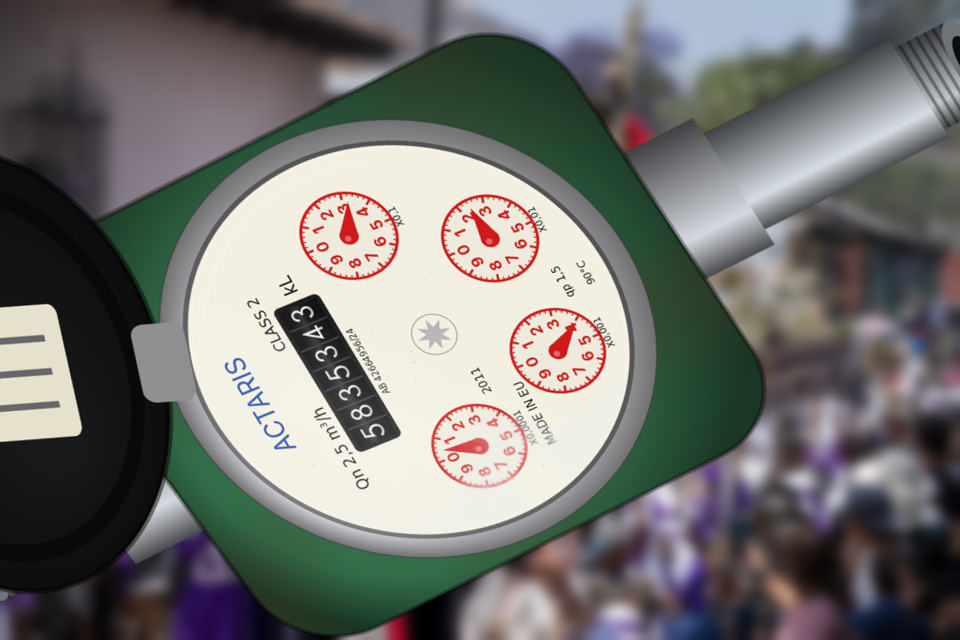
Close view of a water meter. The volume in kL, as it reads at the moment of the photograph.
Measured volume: 5835343.3240 kL
